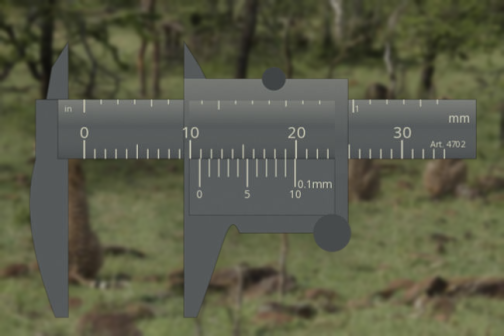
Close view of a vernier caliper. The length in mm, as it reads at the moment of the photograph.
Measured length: 10.9 mm
